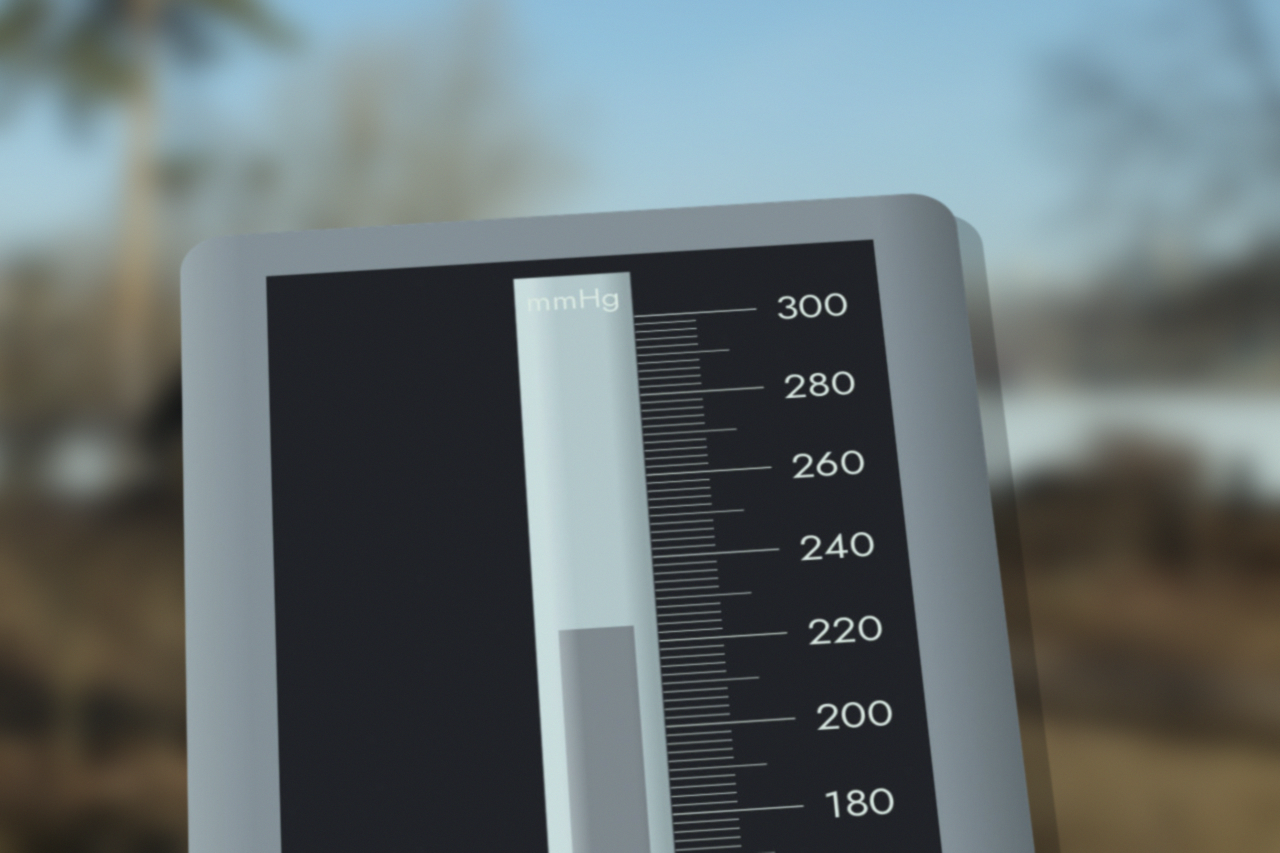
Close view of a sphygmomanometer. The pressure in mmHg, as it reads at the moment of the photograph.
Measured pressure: 224 mmHg
